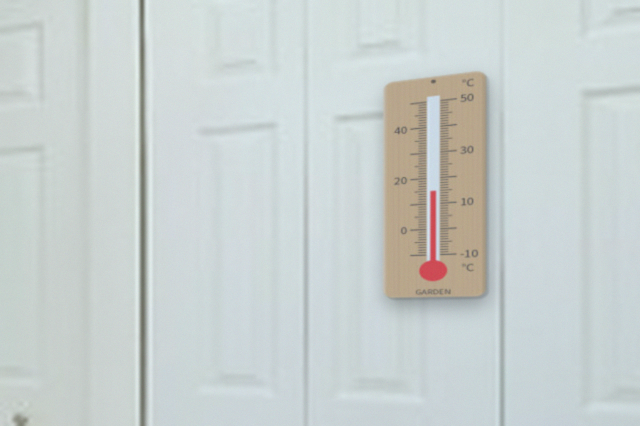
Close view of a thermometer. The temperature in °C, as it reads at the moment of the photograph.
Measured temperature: 15 °C
